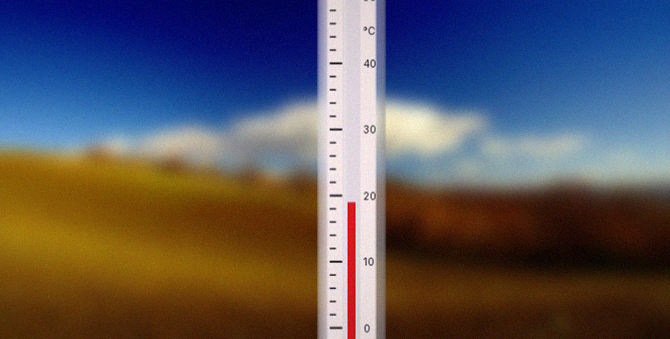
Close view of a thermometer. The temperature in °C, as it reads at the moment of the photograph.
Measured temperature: 19 °C
